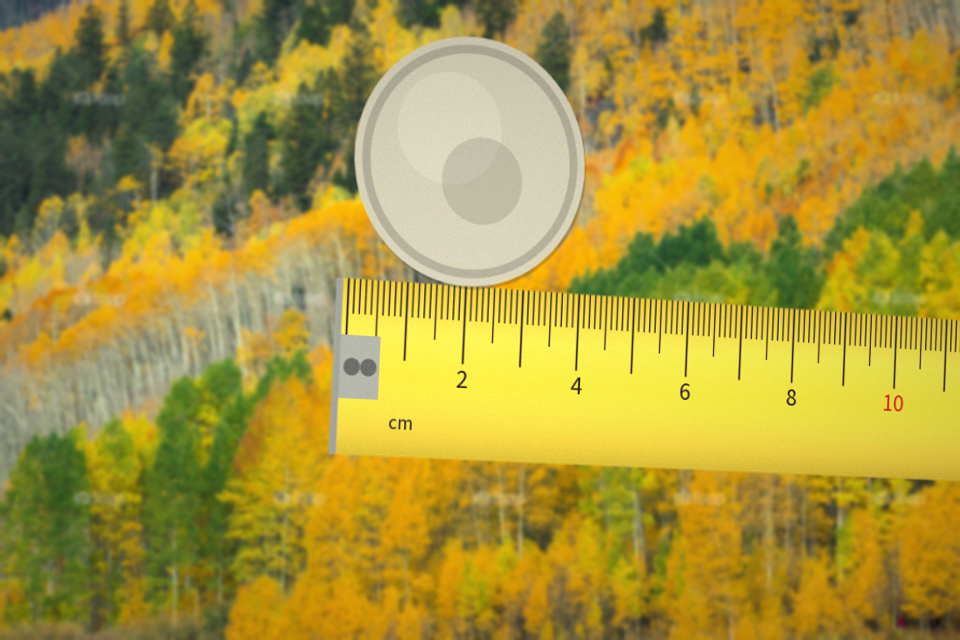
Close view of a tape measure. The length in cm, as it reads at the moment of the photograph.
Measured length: 4 cm
